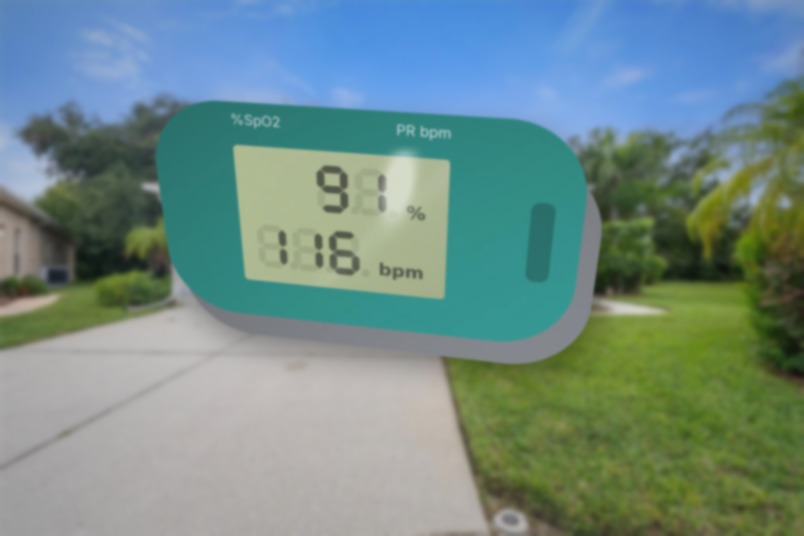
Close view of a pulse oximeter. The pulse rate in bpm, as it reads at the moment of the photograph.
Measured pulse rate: 116 bpm
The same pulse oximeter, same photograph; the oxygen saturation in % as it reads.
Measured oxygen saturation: 91 %
